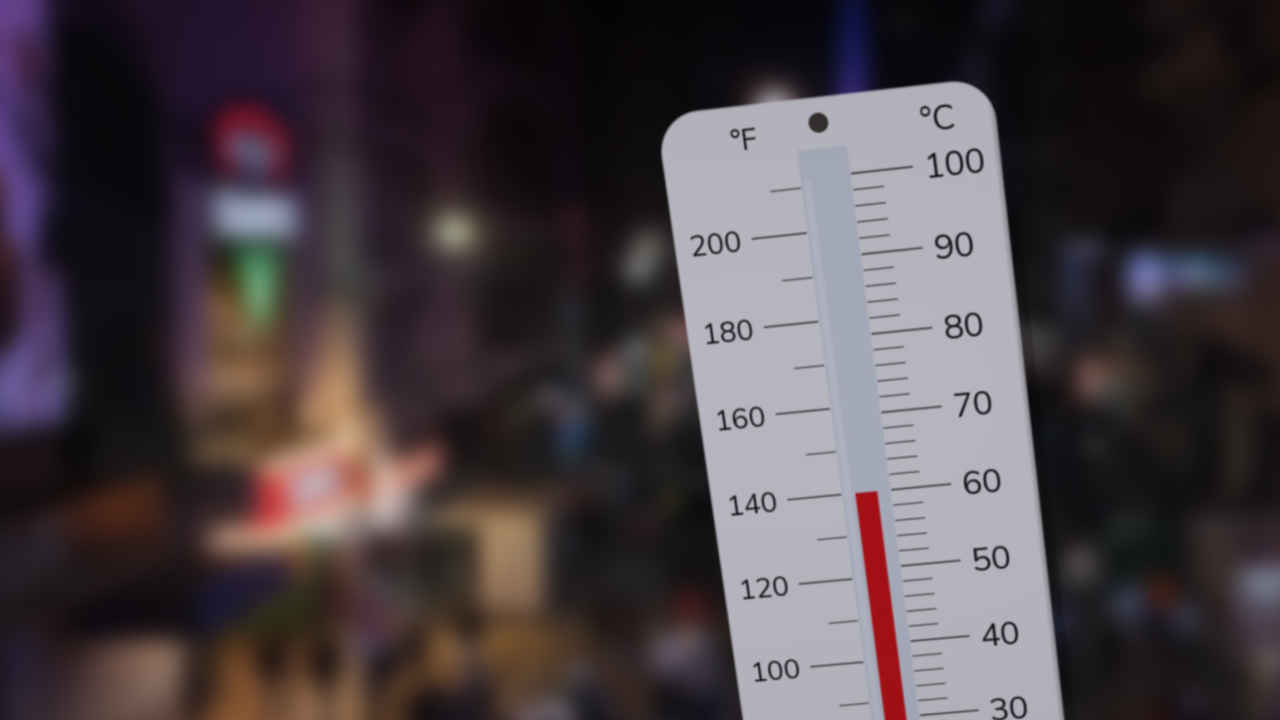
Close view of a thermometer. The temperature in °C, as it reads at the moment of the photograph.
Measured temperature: 60 °C
